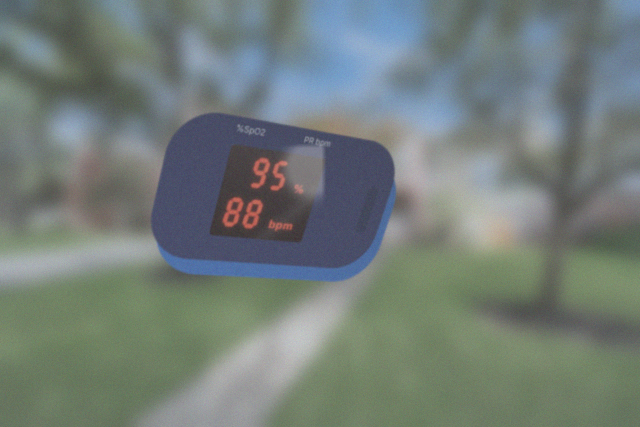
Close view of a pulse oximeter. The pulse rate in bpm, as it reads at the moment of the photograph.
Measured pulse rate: 88 bpm
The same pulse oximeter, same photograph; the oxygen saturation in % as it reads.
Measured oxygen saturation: 95 %
